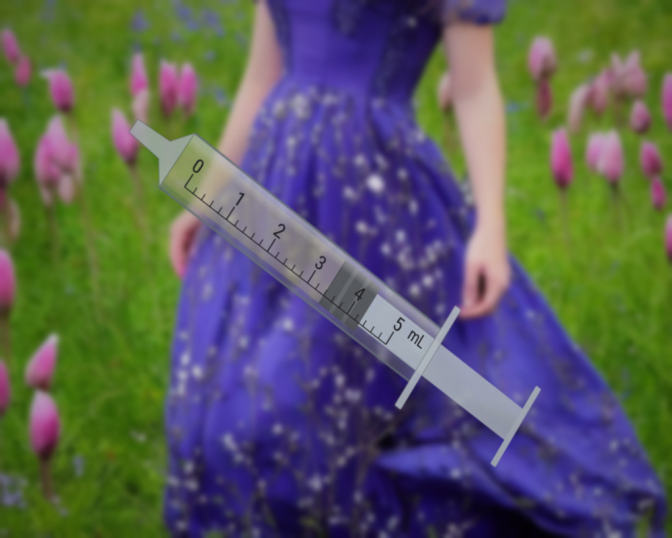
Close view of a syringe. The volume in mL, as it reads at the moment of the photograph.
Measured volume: 3.4 mL
